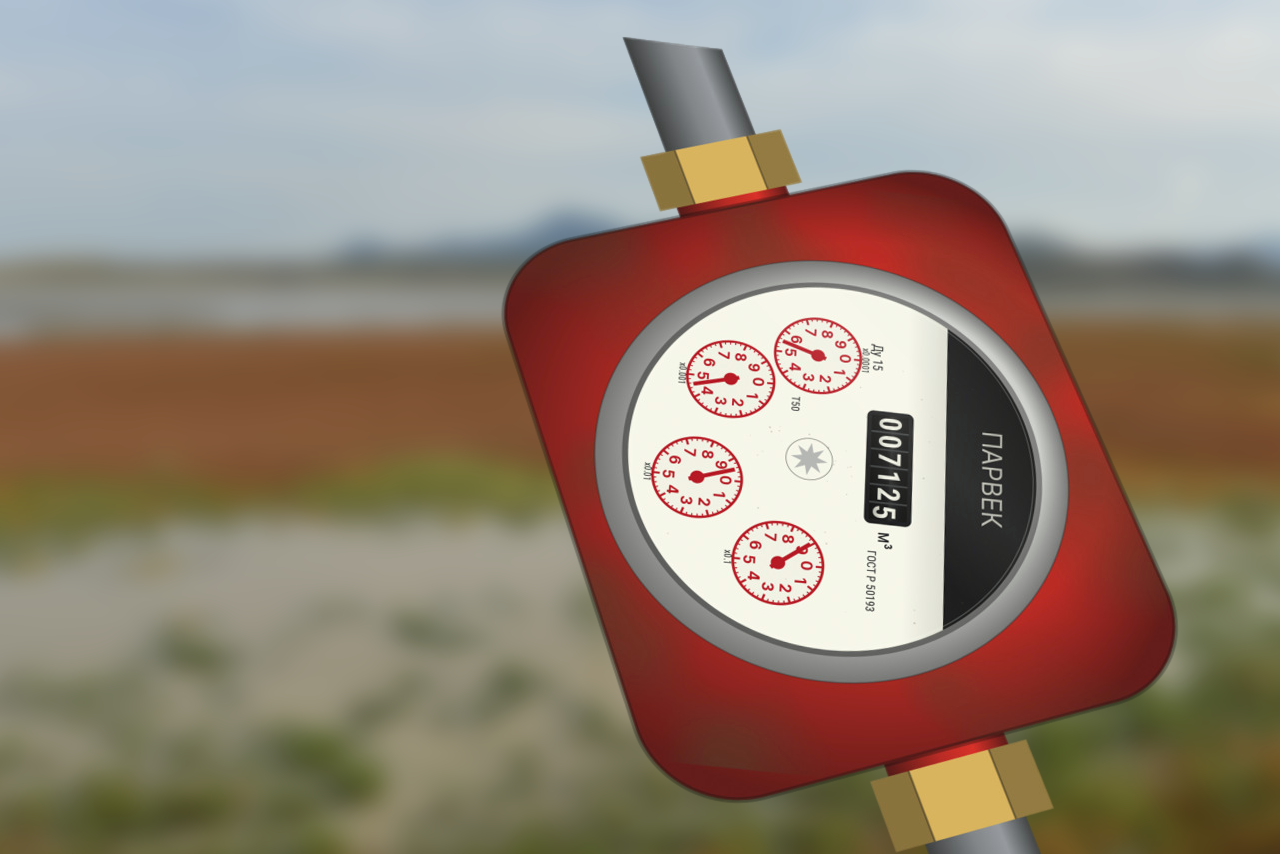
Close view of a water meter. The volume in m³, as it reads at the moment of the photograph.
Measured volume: 7124.8945 m³
